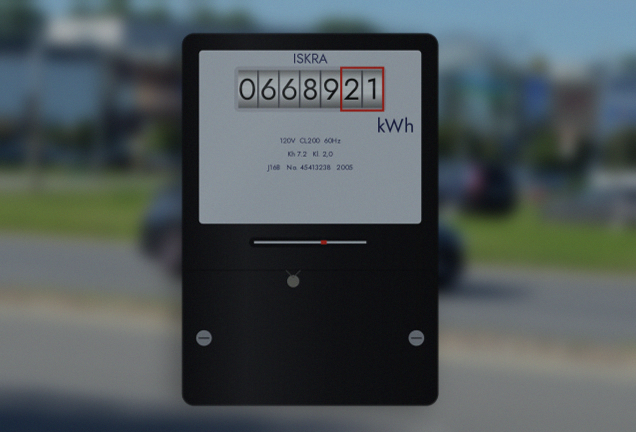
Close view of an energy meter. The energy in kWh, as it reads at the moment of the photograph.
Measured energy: 6689.21 kWh
